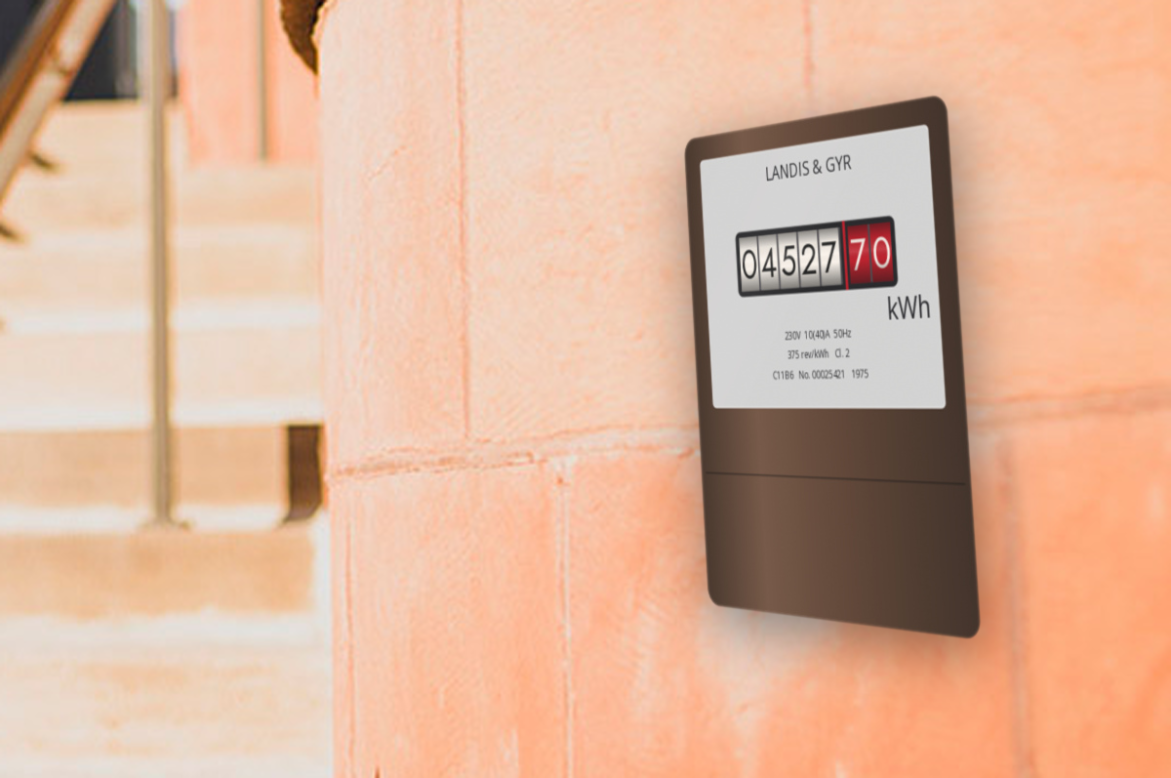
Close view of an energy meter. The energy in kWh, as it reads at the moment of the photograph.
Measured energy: 4527.70 kWh
